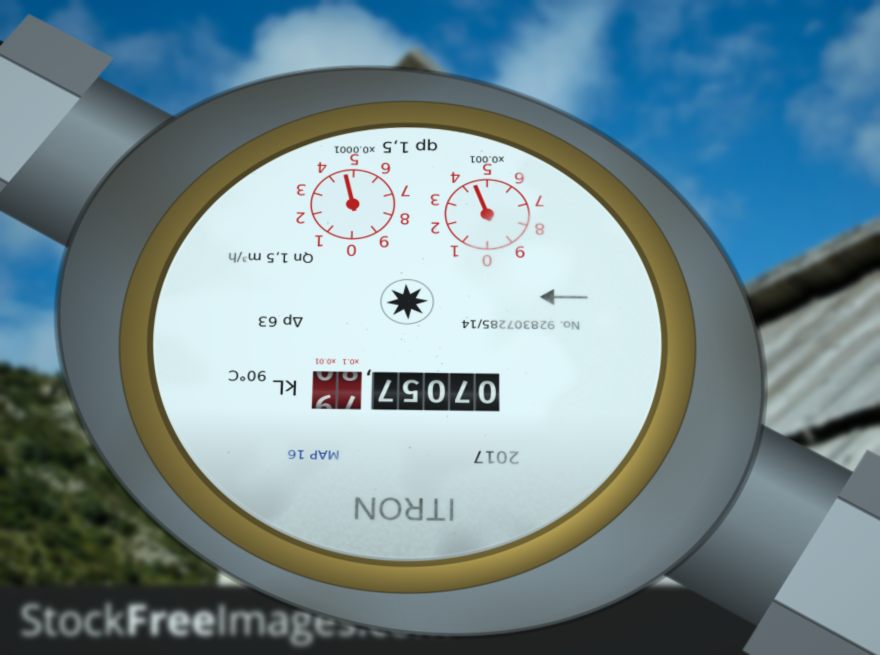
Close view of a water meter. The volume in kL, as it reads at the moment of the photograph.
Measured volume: 7057.7944 kL
